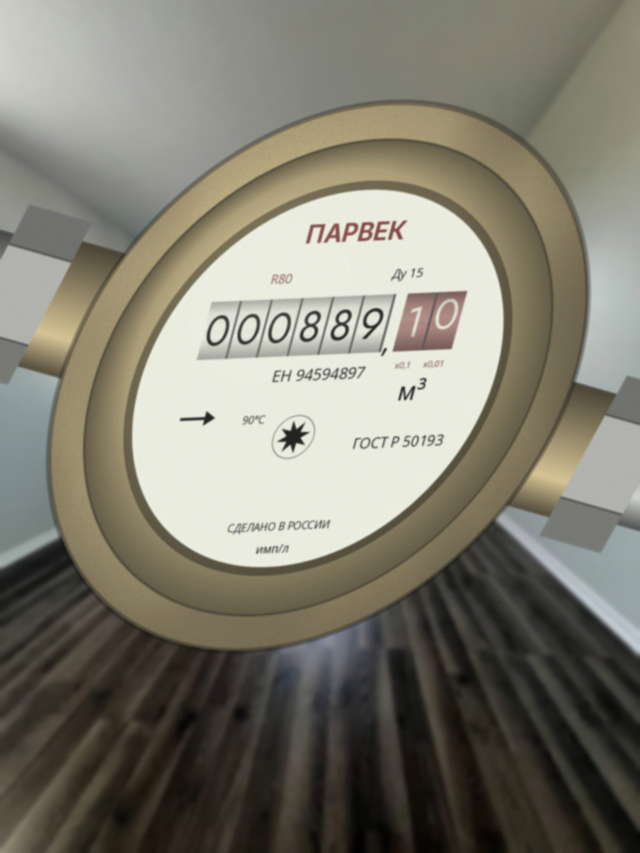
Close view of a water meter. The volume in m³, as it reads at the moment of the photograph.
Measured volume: 889.10 m³
